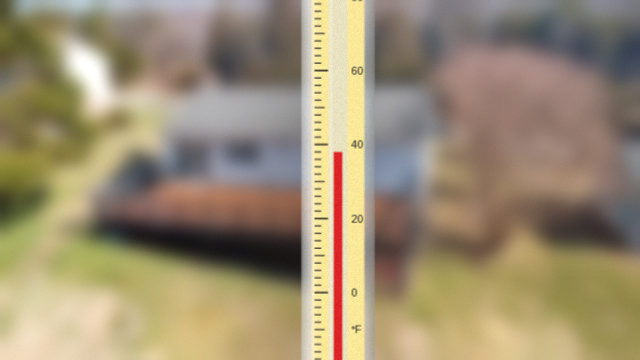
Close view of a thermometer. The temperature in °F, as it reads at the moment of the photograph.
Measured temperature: 38 °F
